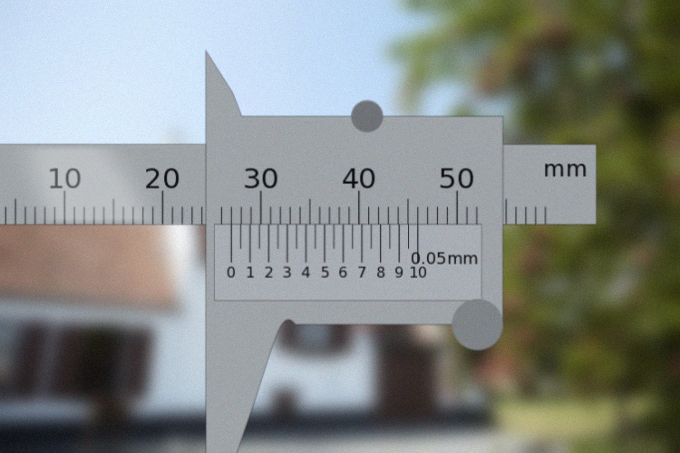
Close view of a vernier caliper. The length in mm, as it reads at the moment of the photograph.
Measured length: 27.0 mm
